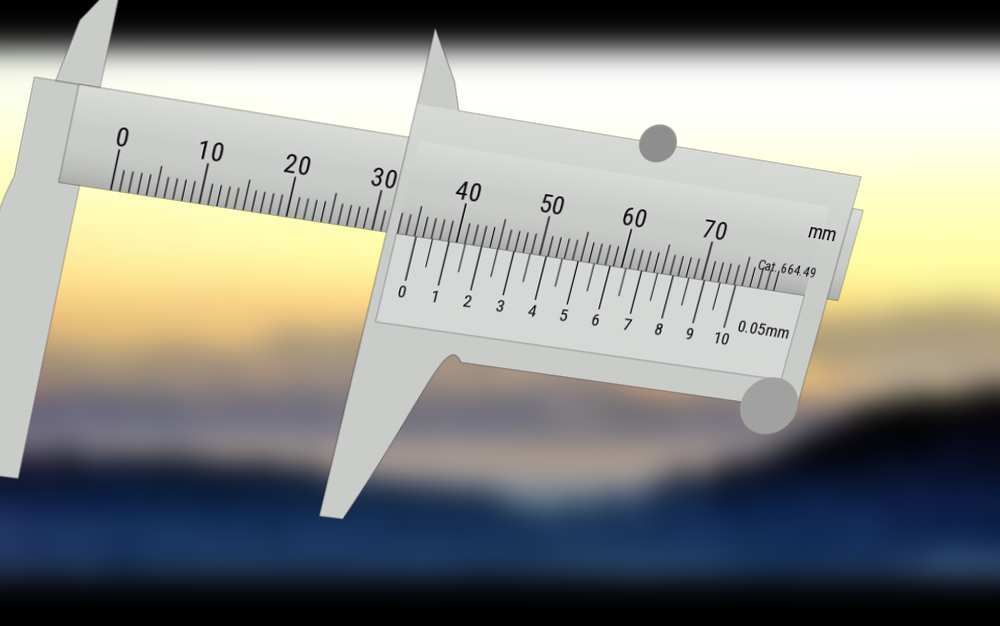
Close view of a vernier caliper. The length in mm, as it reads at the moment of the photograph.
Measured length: 35.2 mm
